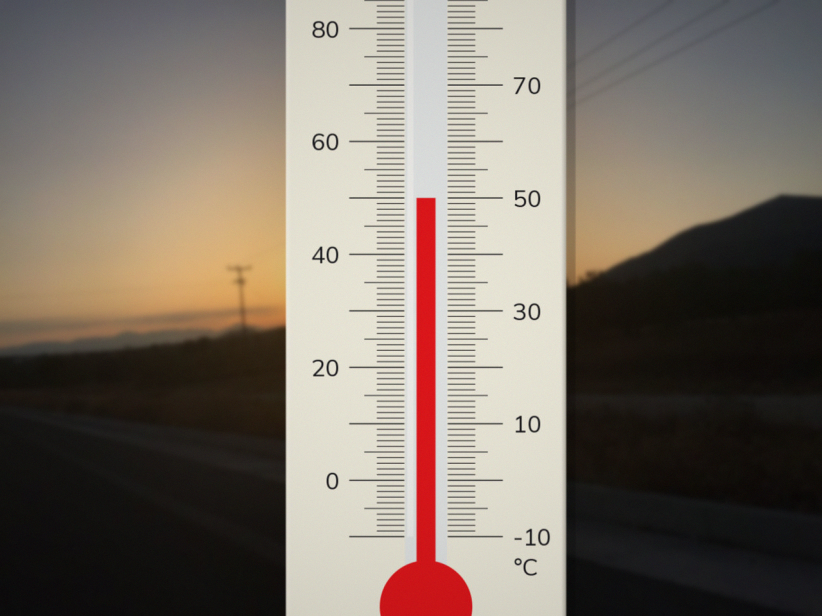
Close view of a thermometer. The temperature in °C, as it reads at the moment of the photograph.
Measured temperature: 50 °C
